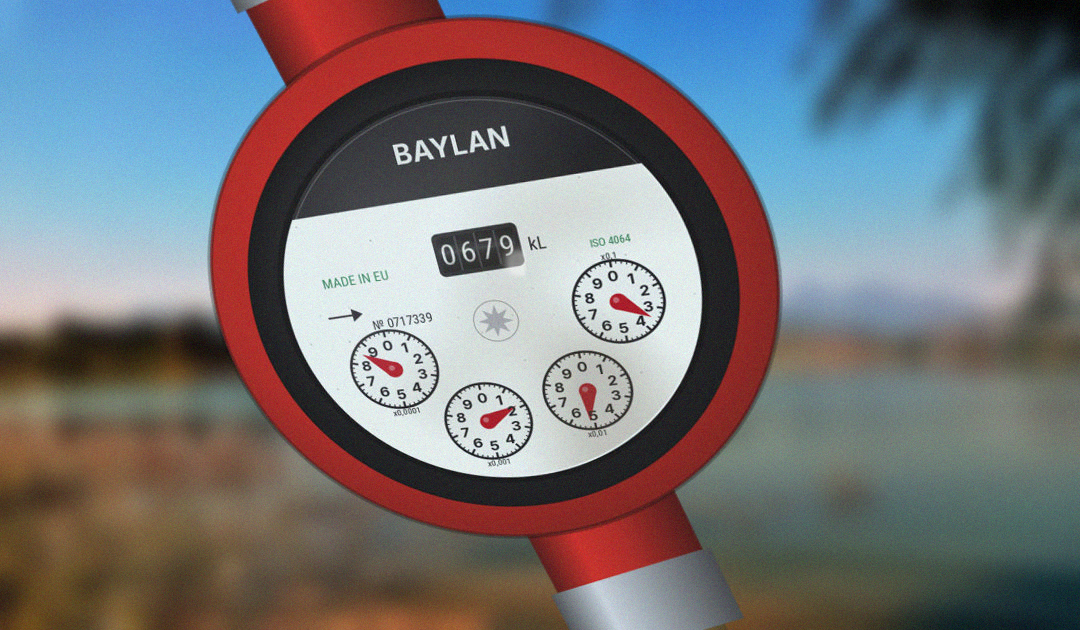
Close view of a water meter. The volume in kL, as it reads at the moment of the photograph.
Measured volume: 679.3518 kL
